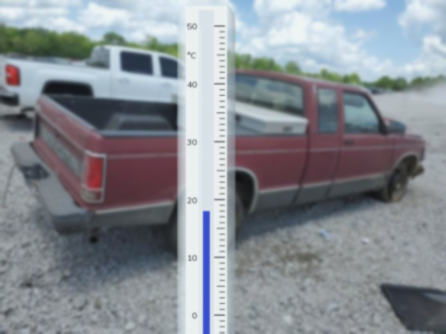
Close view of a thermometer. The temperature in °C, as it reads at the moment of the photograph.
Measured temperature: 18 °C
